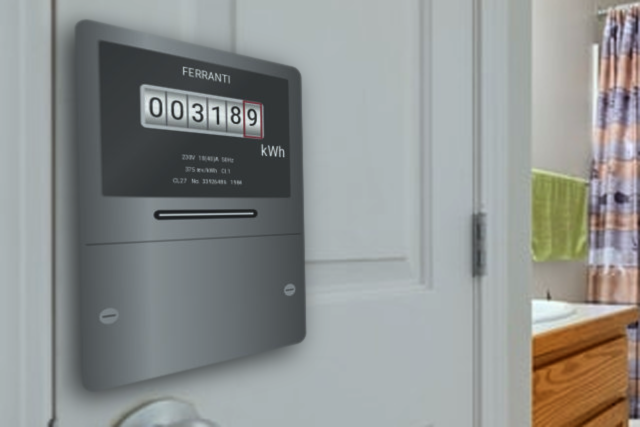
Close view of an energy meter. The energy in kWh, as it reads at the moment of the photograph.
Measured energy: 318.9 kWh
